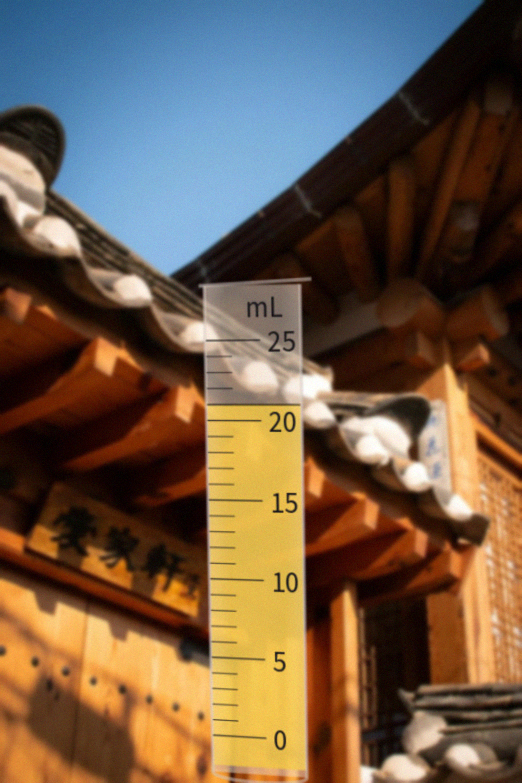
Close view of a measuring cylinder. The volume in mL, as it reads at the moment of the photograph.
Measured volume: 21 mL
